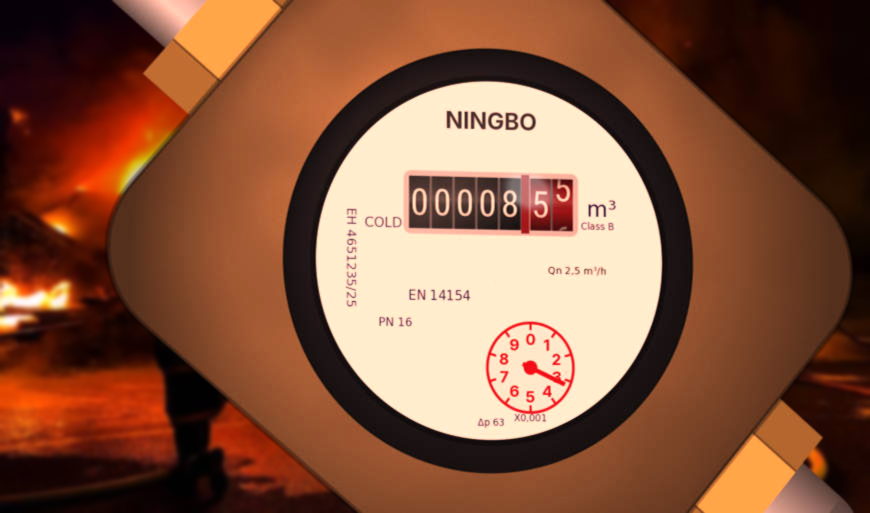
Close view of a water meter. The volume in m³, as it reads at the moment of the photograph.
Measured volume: 8.553 m³
